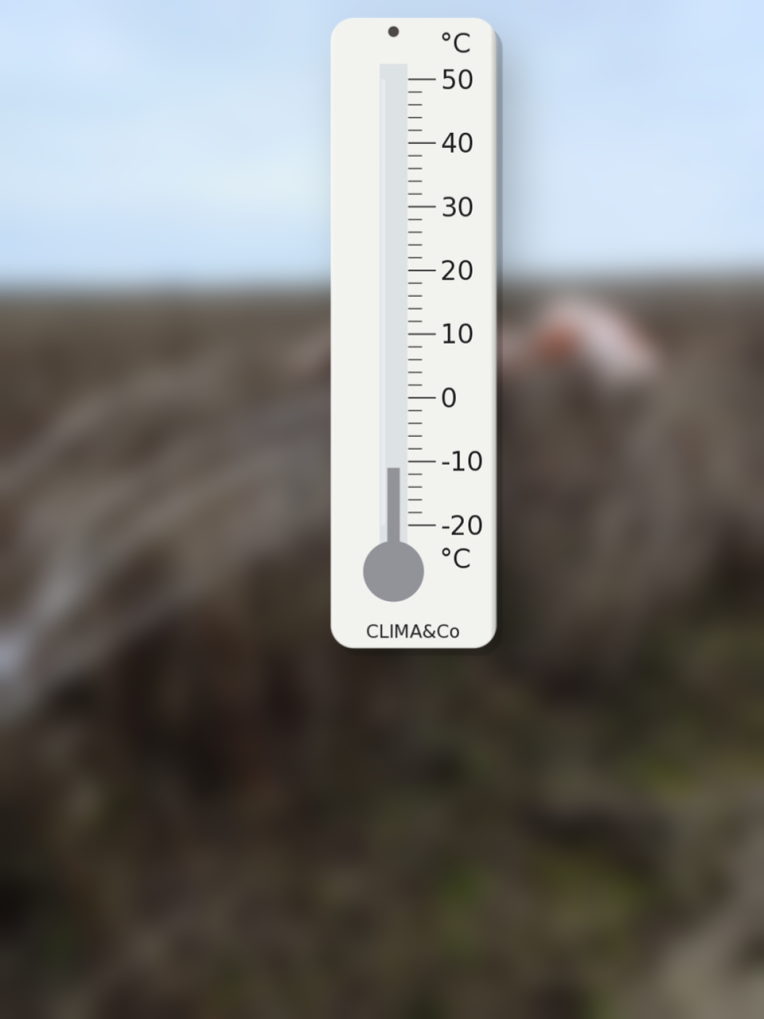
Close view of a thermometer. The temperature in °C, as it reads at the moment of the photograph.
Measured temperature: -11 °C
